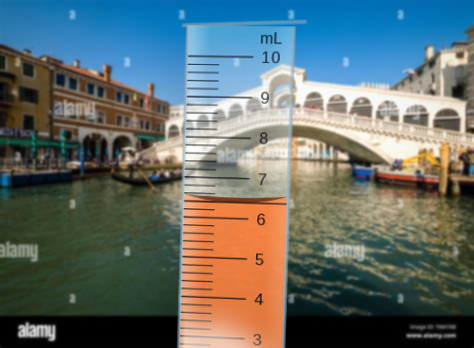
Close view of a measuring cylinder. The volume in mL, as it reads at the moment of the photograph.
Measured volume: 6.4 mL
